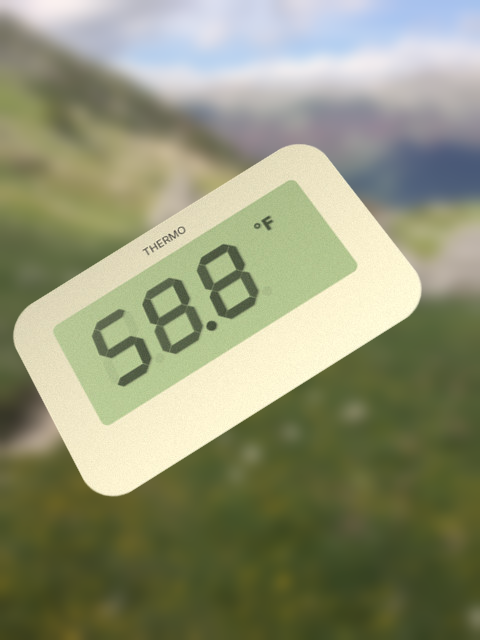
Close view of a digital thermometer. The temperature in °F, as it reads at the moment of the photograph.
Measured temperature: 58.8 °F
